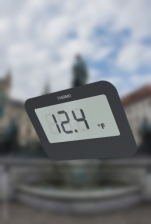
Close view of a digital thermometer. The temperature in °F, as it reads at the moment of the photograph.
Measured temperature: 12.4 °F
